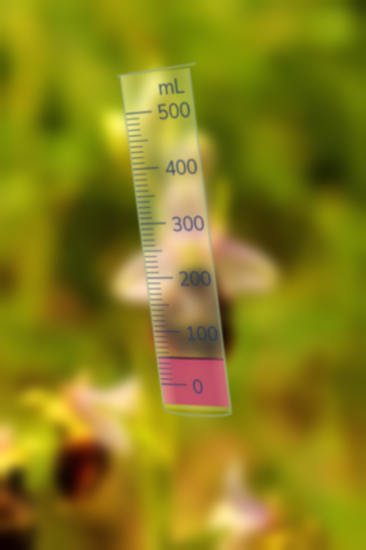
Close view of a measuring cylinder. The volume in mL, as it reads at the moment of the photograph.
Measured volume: 50 mL
